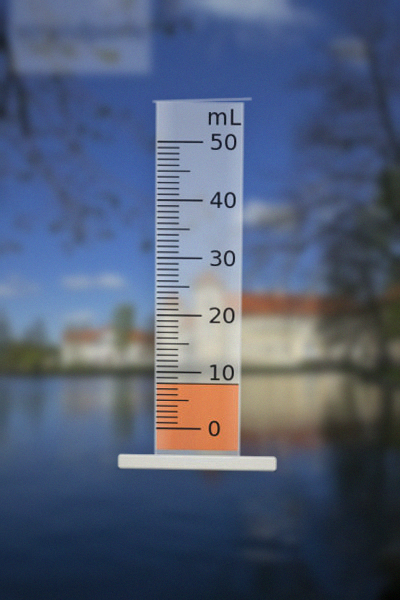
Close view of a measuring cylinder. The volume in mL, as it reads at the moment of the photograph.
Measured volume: 8 mL
